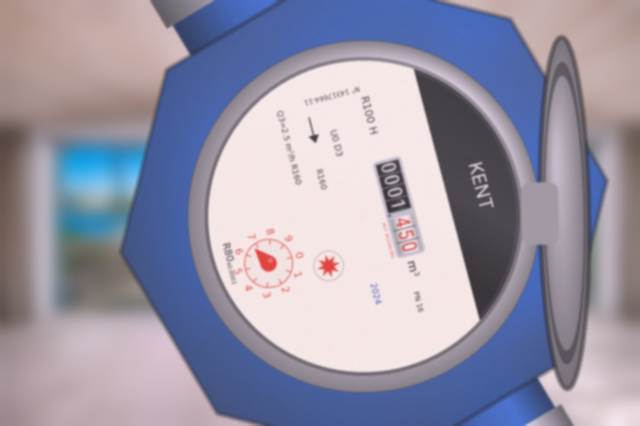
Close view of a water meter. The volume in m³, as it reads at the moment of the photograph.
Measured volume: 1.4506 m³
